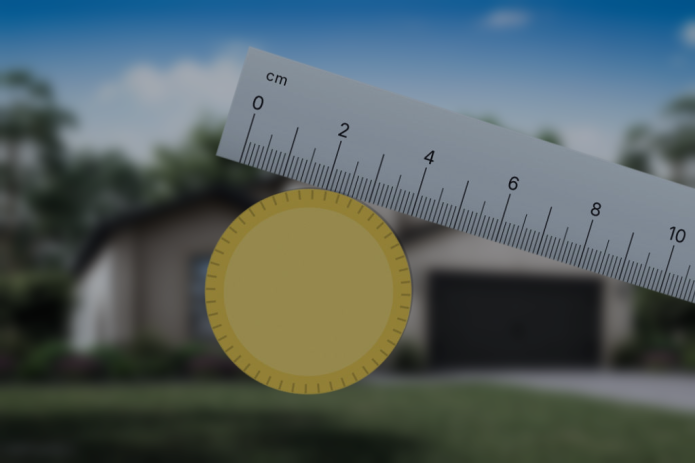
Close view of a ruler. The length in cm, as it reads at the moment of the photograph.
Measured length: 4.6 cm
